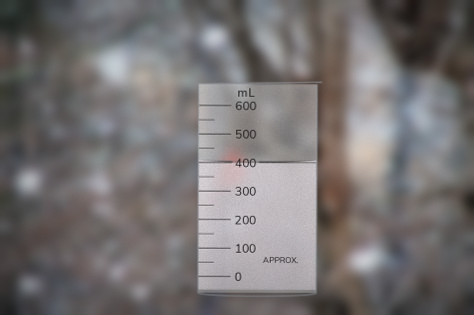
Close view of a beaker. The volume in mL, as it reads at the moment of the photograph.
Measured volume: 400 mL
